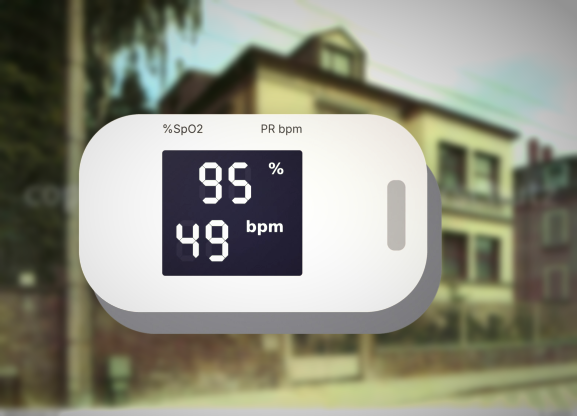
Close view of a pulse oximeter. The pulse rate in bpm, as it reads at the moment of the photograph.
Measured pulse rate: 49 bpm
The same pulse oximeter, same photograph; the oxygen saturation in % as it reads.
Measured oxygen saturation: 95 %
